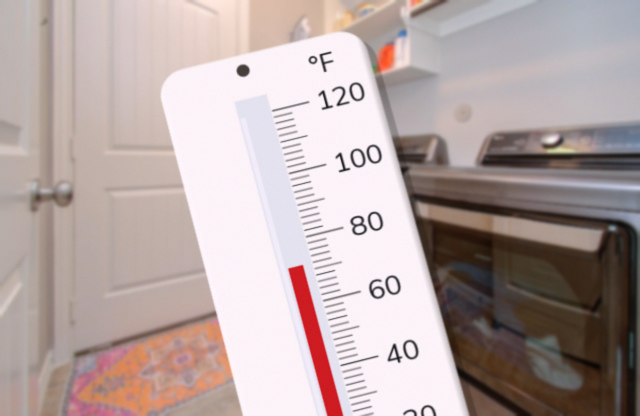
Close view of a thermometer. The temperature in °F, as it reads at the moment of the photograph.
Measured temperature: 72 °F
